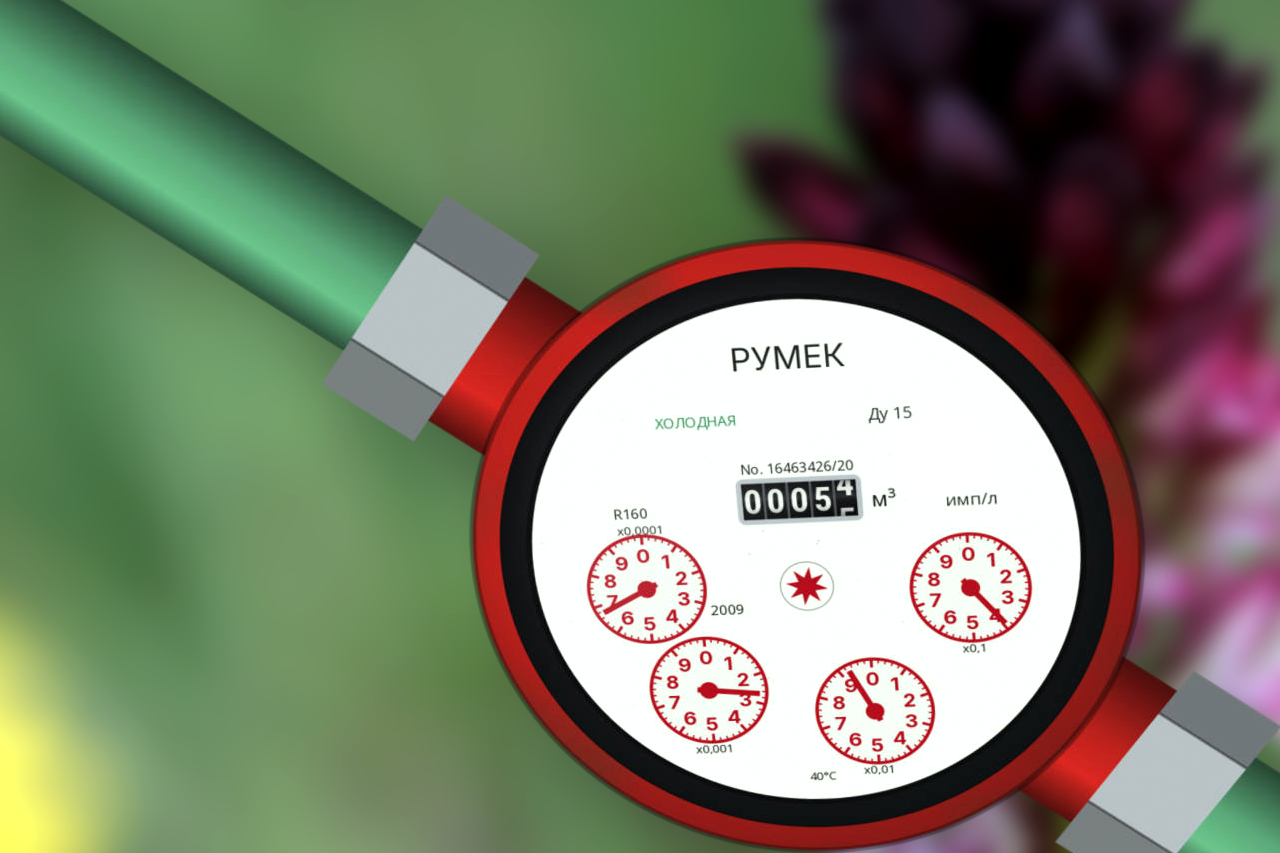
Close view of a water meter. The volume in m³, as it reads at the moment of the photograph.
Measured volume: 54.3926 m³
